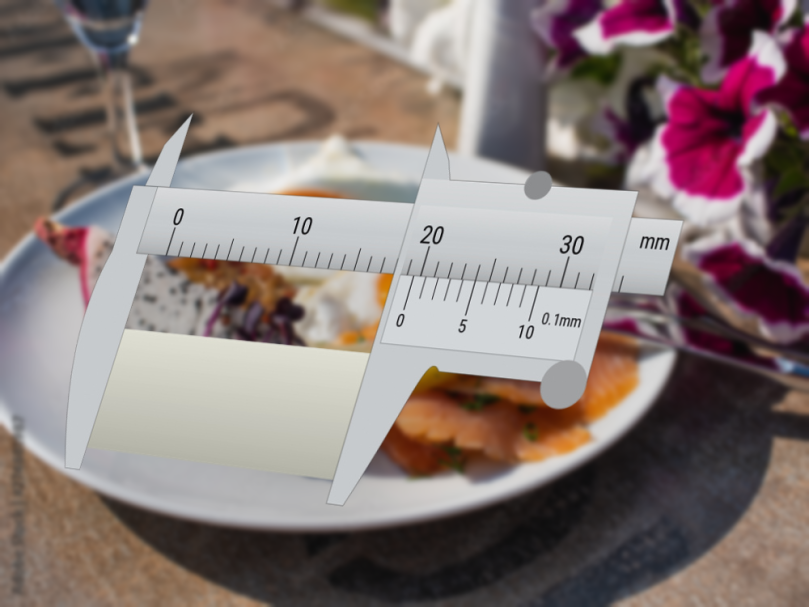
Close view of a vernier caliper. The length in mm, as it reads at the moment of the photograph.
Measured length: 19.5 mm
